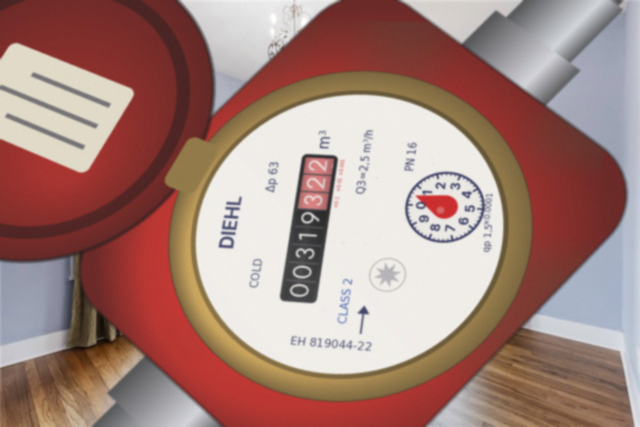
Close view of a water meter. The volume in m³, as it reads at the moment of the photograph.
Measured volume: 319.3220 m³
